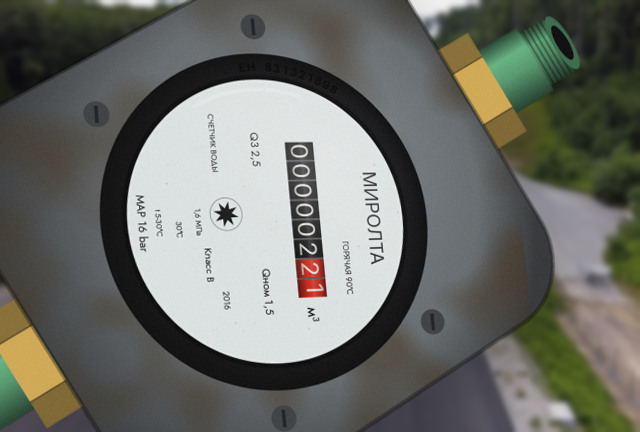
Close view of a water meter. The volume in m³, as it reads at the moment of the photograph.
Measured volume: 2.21 m³
